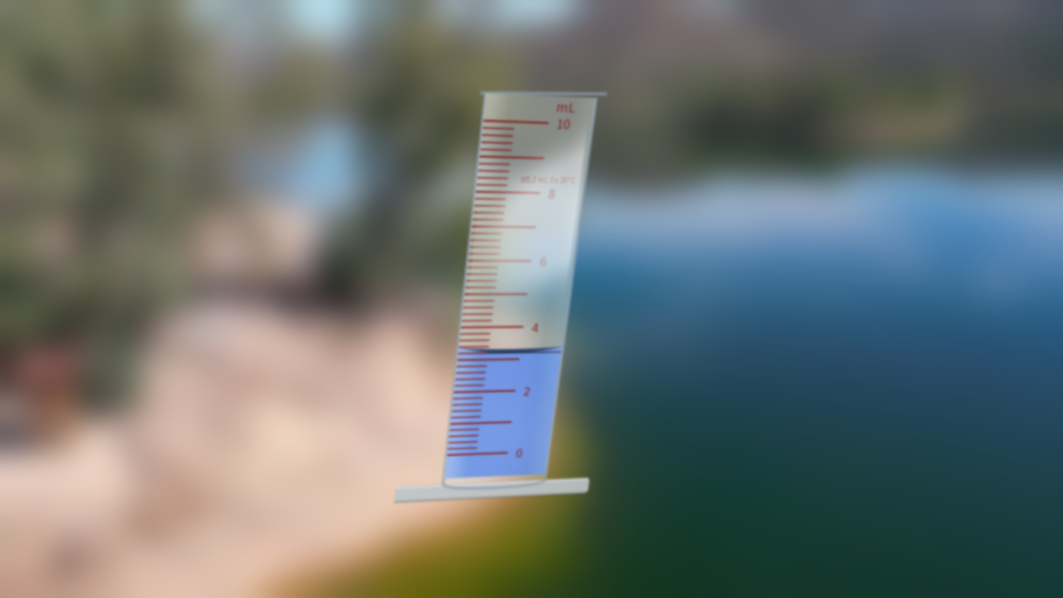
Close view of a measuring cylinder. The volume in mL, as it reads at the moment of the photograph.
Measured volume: 3.2 mL
